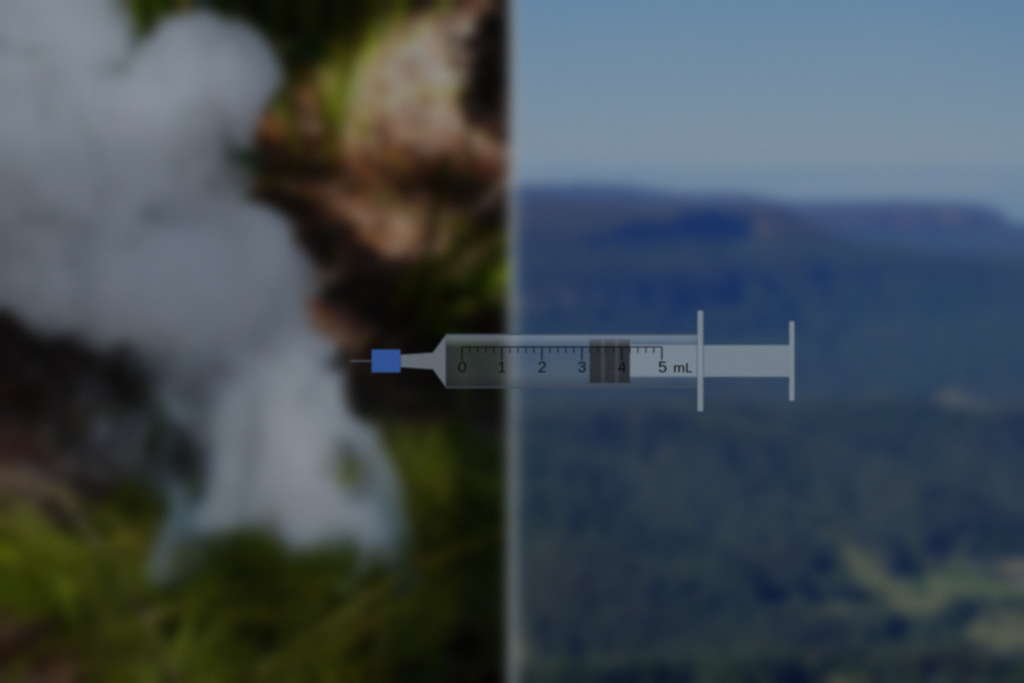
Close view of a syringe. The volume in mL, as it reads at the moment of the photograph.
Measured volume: 3.2 mL
